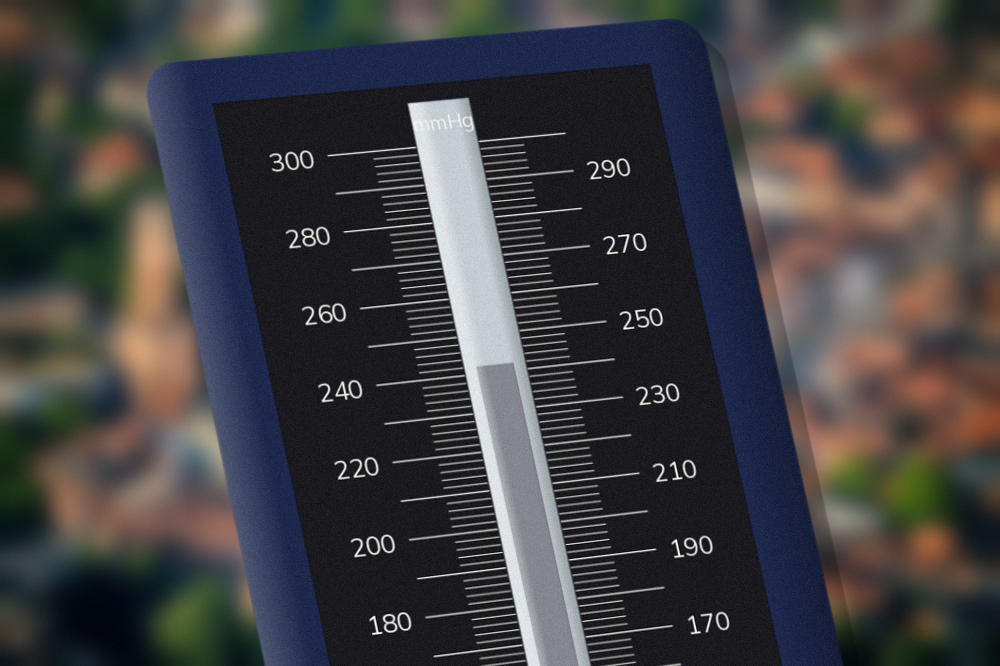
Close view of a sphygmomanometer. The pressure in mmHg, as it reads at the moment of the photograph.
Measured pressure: 242 mmHg
